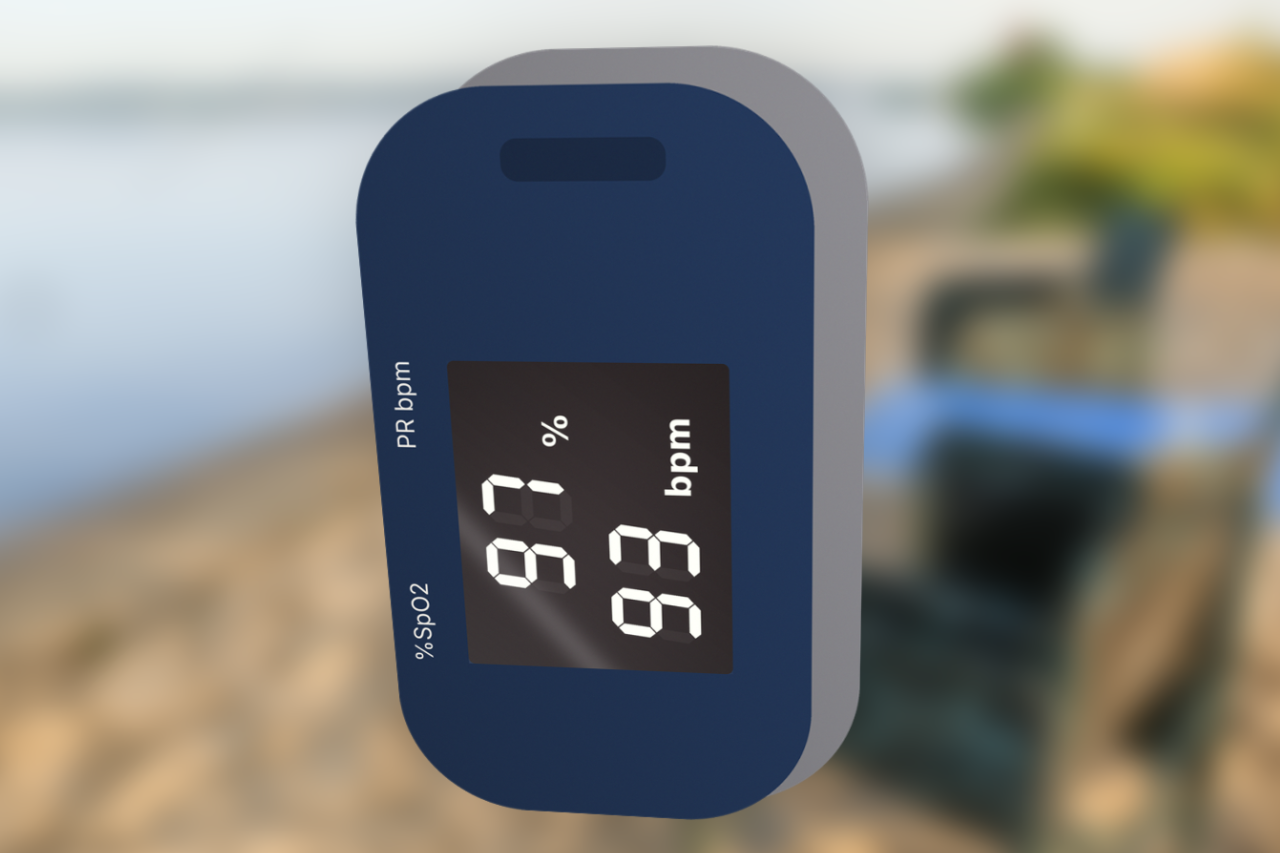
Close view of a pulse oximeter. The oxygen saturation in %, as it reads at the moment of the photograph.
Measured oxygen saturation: 97 %
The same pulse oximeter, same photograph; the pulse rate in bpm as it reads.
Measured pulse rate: 93 bpm
